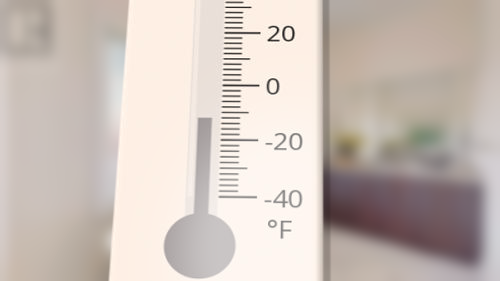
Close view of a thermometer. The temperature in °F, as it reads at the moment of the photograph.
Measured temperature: -12 °F
